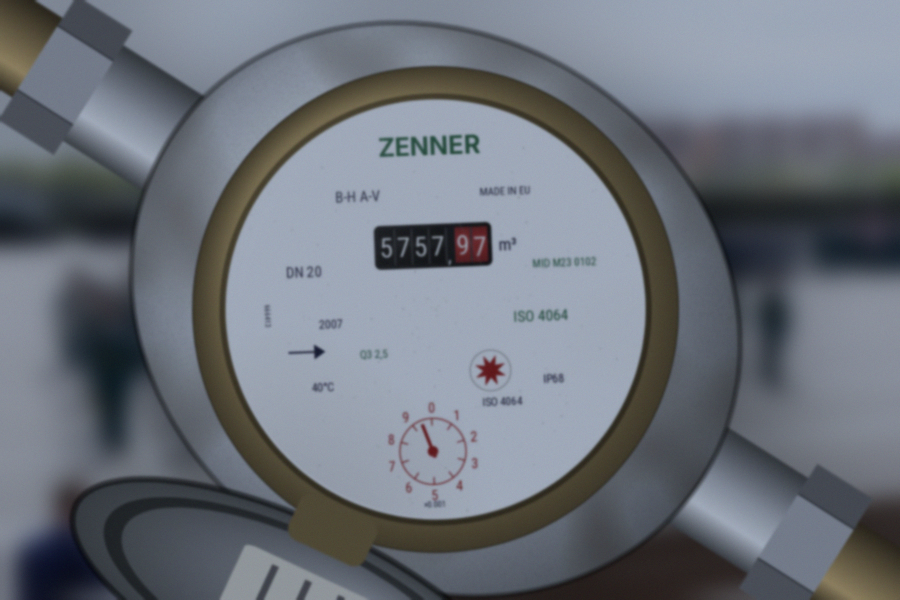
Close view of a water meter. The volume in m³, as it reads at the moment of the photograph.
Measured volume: 5757.969 m³
